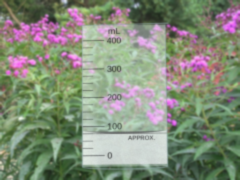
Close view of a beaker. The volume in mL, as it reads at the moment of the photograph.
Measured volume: 75 mL
